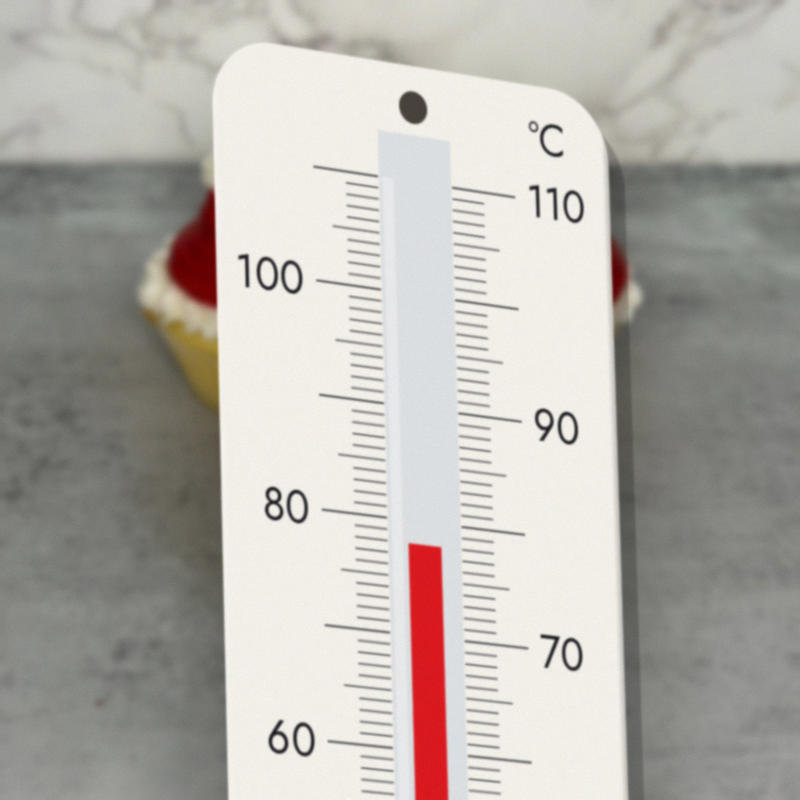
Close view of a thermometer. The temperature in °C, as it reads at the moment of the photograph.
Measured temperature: 78 °C
